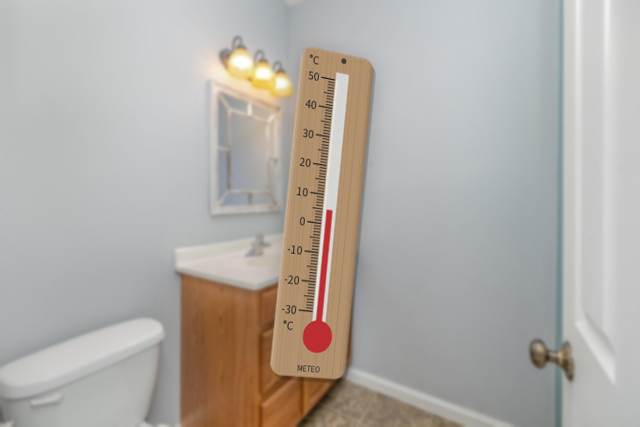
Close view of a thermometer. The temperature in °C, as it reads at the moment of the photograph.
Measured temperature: 5 °C
